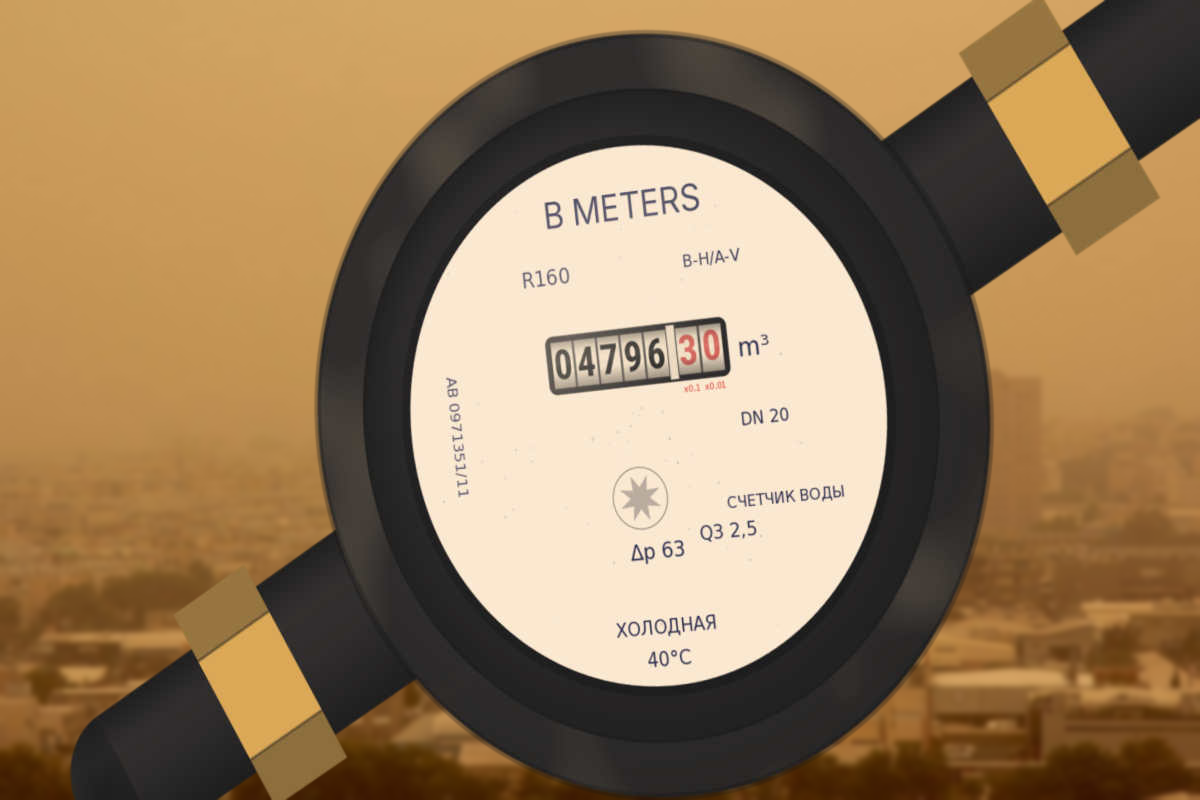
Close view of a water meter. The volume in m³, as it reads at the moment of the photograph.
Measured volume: 4796.30 m³
